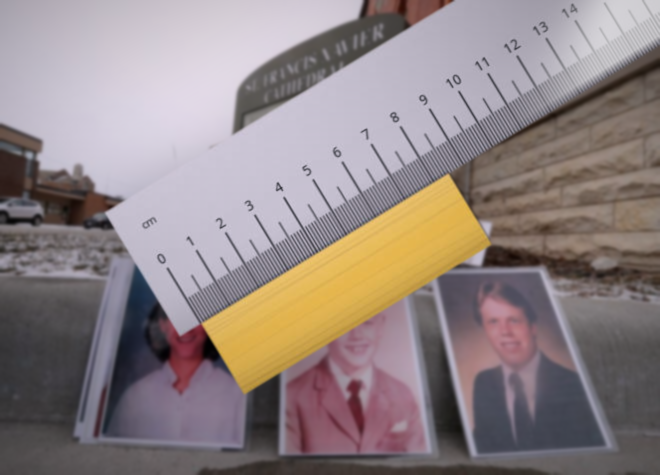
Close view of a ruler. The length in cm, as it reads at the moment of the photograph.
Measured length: 8.5 cm
